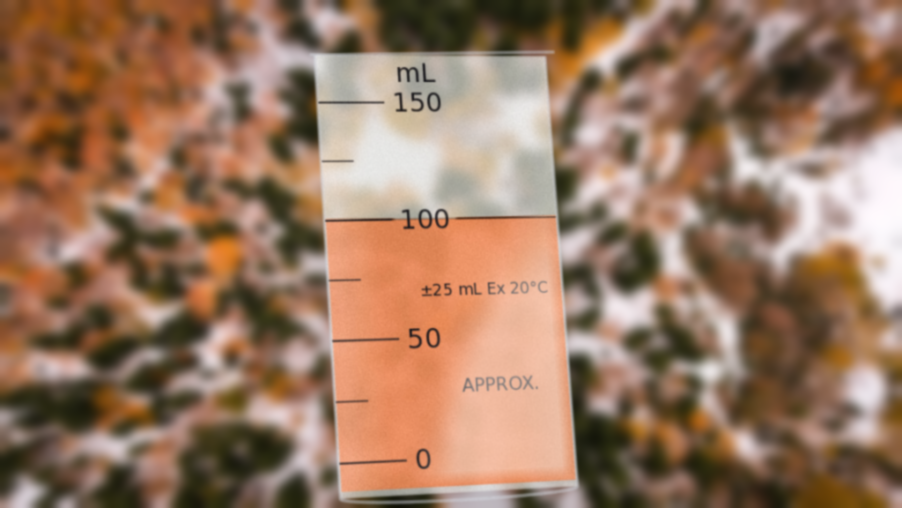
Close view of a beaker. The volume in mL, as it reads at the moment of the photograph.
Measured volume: 100 mL
